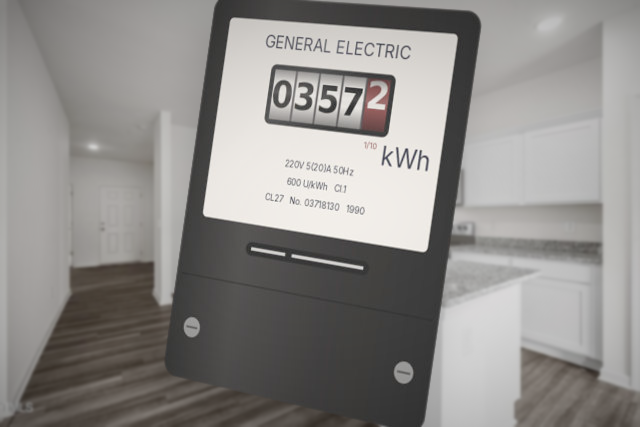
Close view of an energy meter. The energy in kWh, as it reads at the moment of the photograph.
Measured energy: 357.2 kWh
